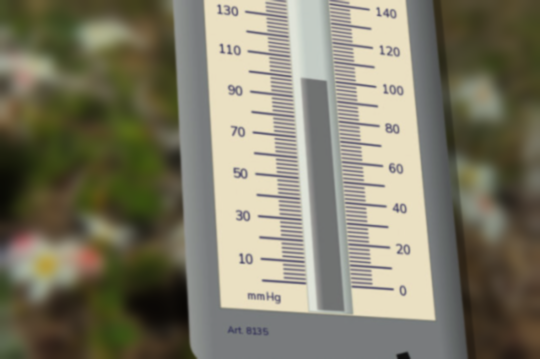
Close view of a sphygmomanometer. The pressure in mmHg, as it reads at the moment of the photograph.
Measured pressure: 100 mmHg
